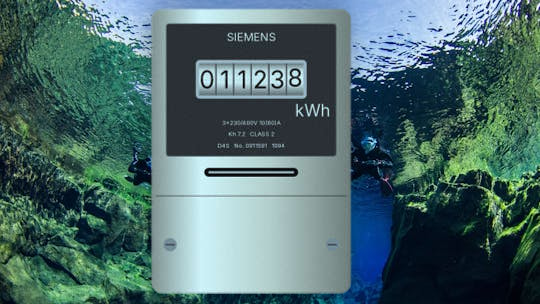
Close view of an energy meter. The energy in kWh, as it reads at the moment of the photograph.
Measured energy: 11238 kWh
